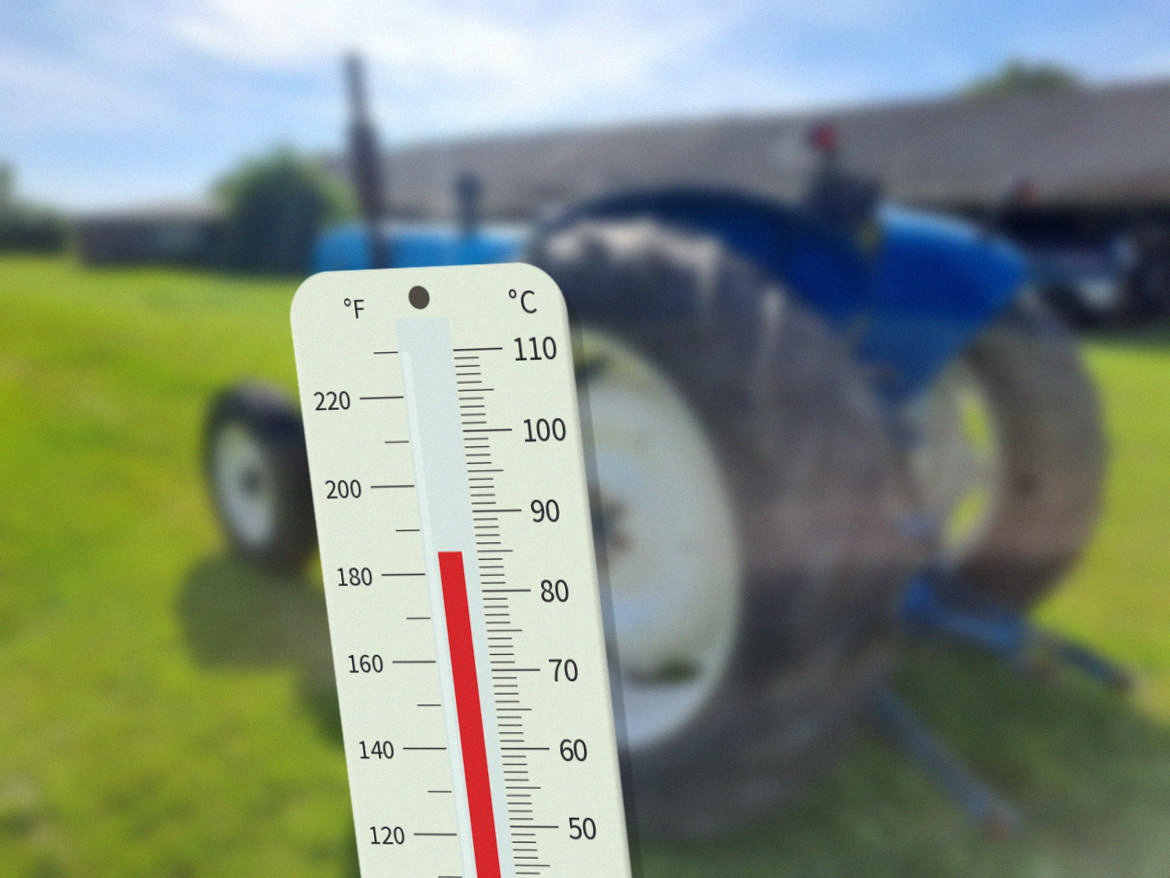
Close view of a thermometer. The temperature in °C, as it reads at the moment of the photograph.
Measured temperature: 85 °C
